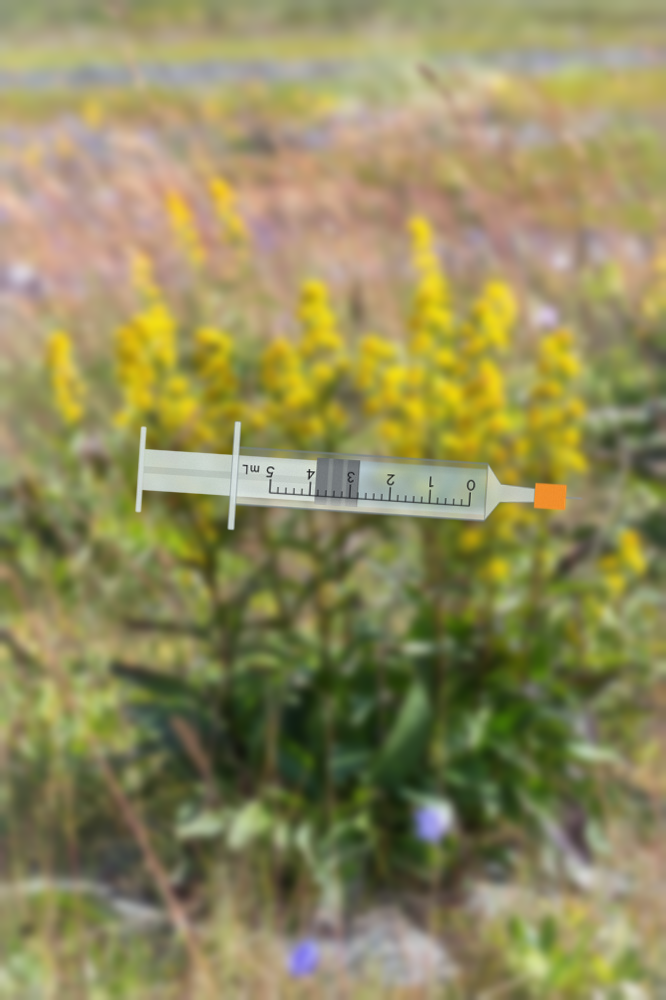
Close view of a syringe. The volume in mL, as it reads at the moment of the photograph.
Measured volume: 2.8 mL
